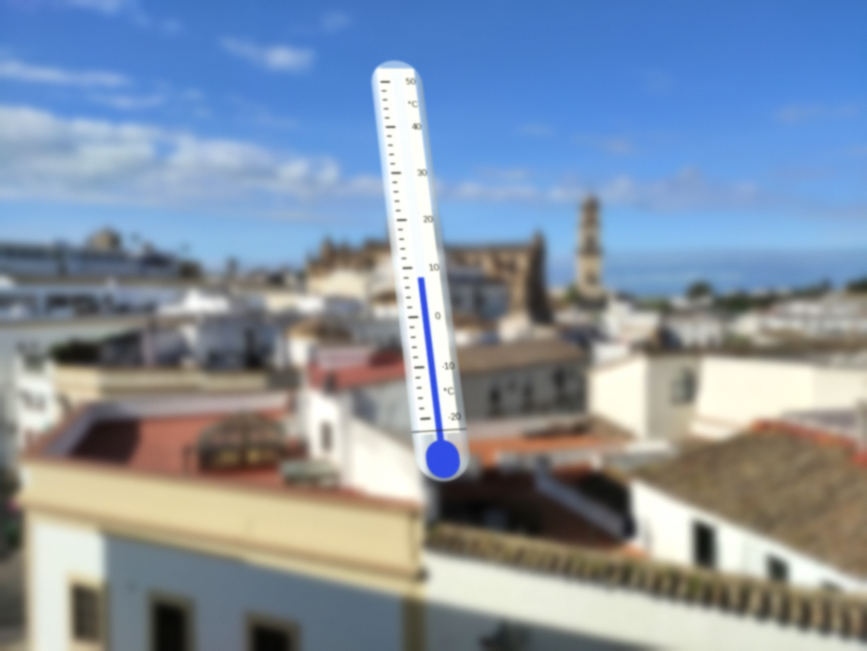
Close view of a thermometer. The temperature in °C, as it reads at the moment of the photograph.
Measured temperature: 8 °C
